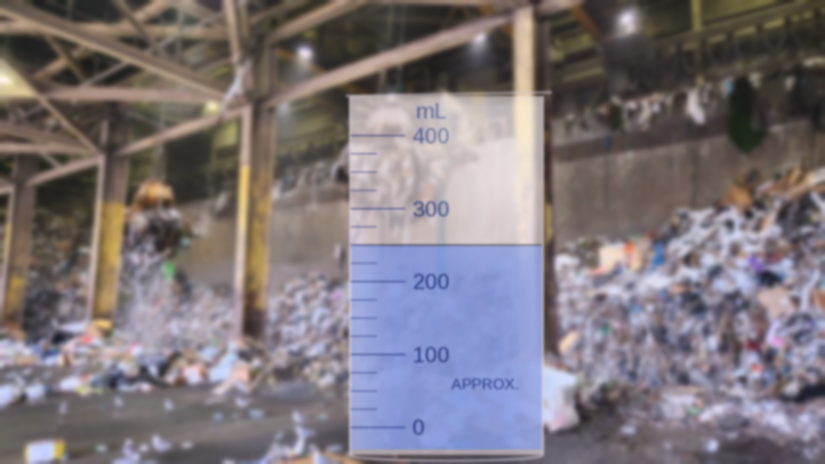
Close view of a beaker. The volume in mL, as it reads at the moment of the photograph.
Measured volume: 250 mL
